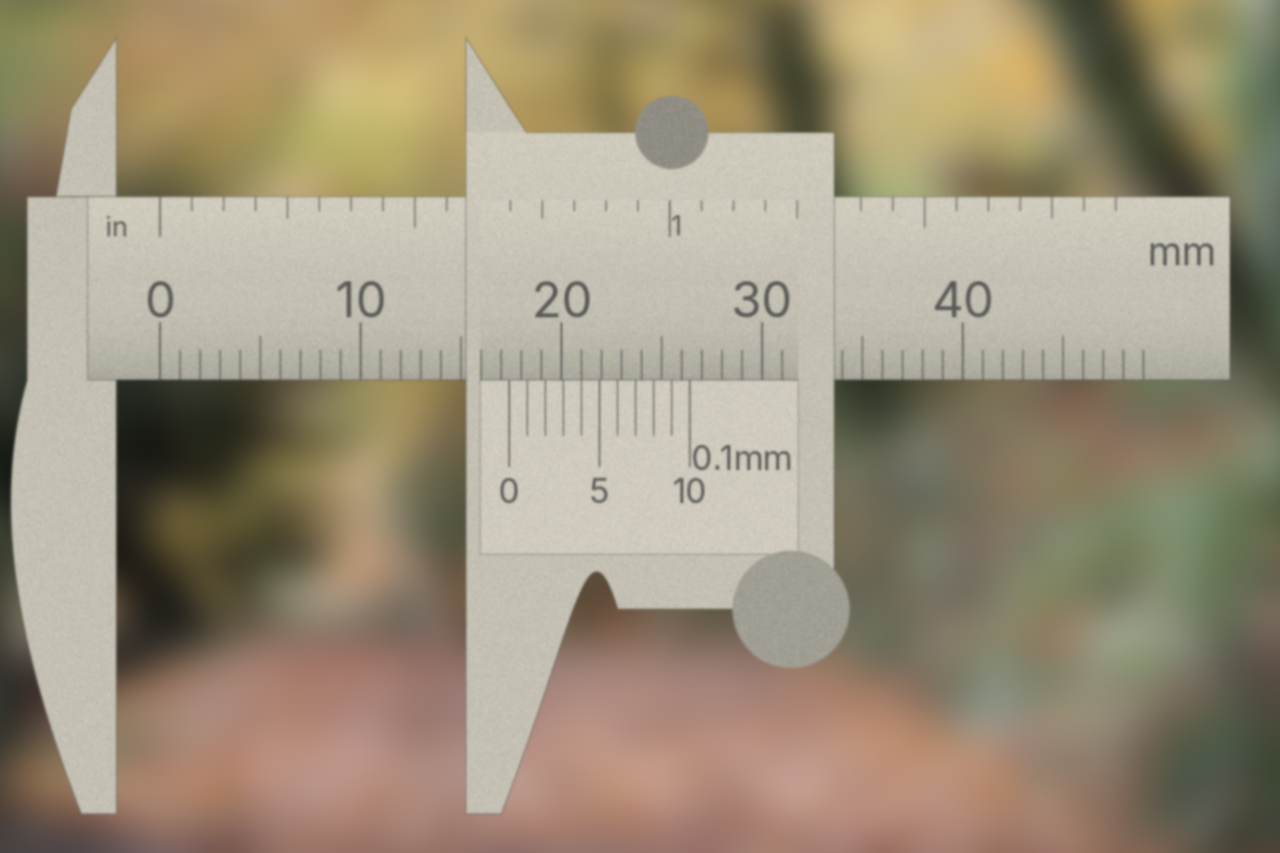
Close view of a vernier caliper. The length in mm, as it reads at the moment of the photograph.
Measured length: 17.4 mm
